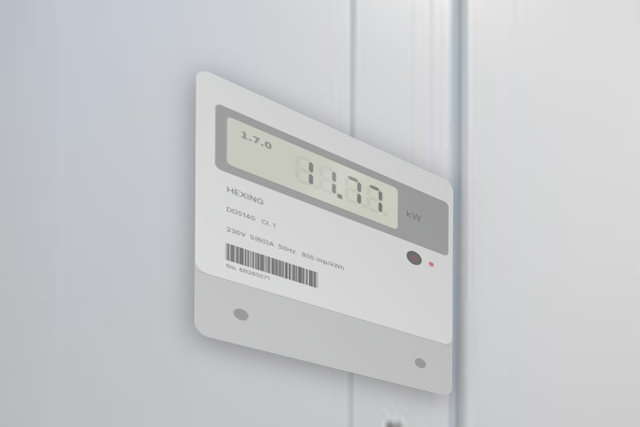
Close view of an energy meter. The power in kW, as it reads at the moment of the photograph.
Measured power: 11.77 kW
